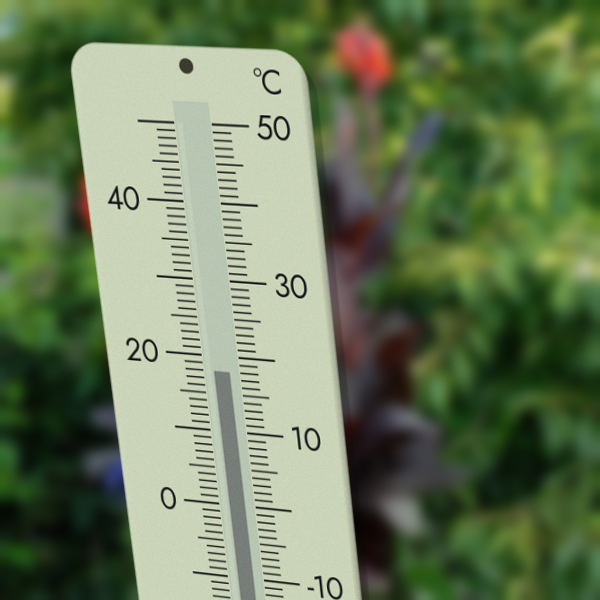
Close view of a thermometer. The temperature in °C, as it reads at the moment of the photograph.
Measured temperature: 18 °C
